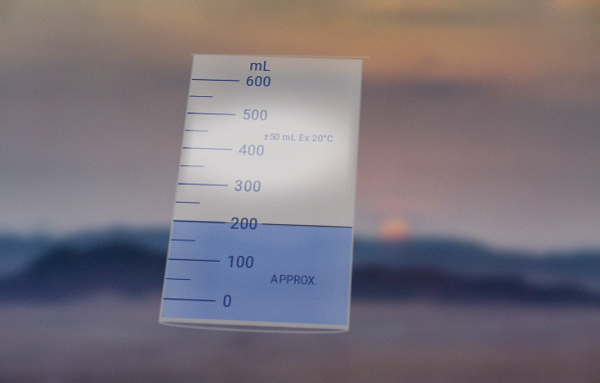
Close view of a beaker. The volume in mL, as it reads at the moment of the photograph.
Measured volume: 200 mL
